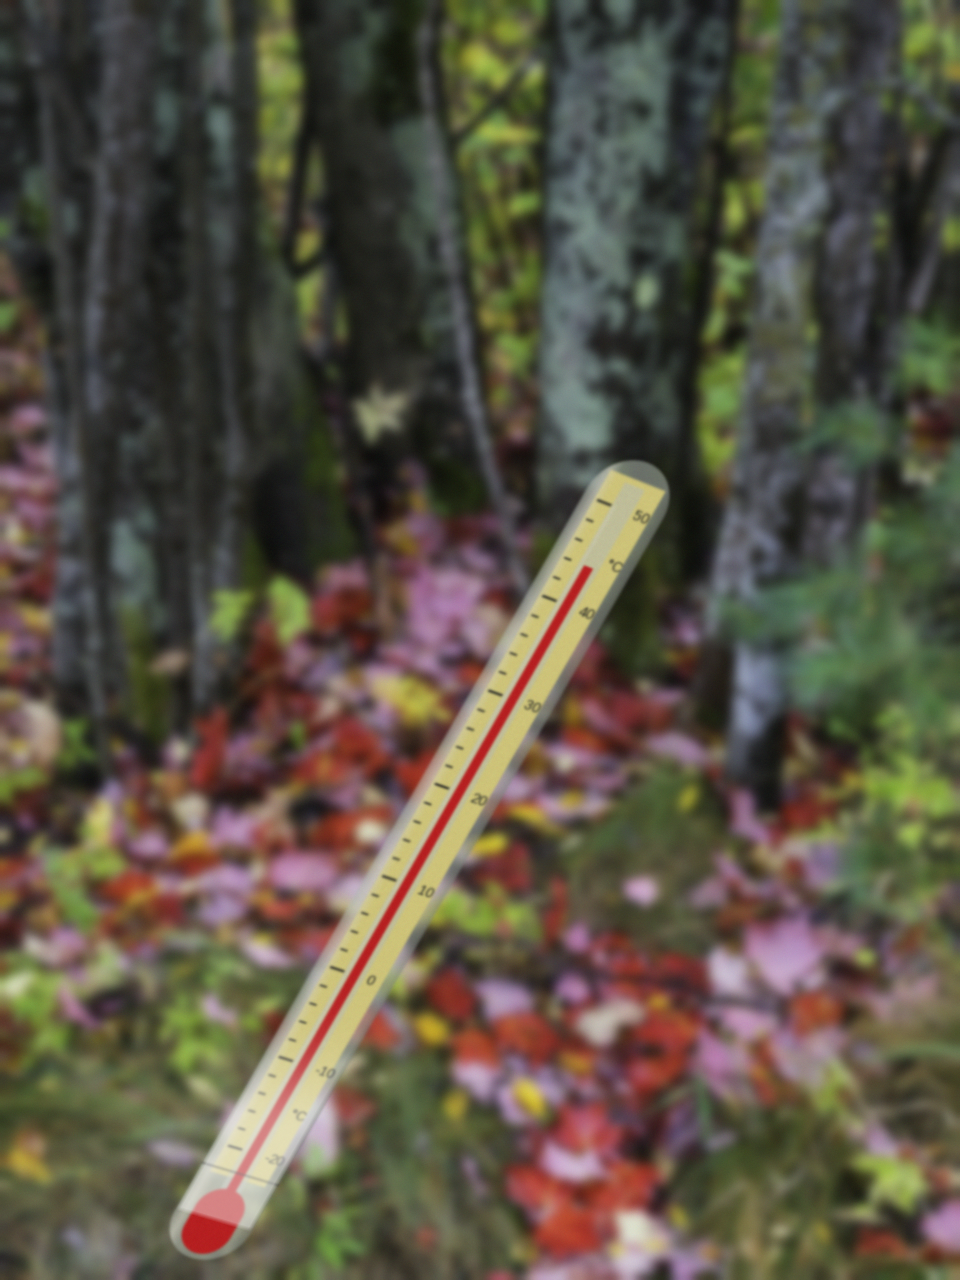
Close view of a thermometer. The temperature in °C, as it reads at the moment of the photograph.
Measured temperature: 44 °C
